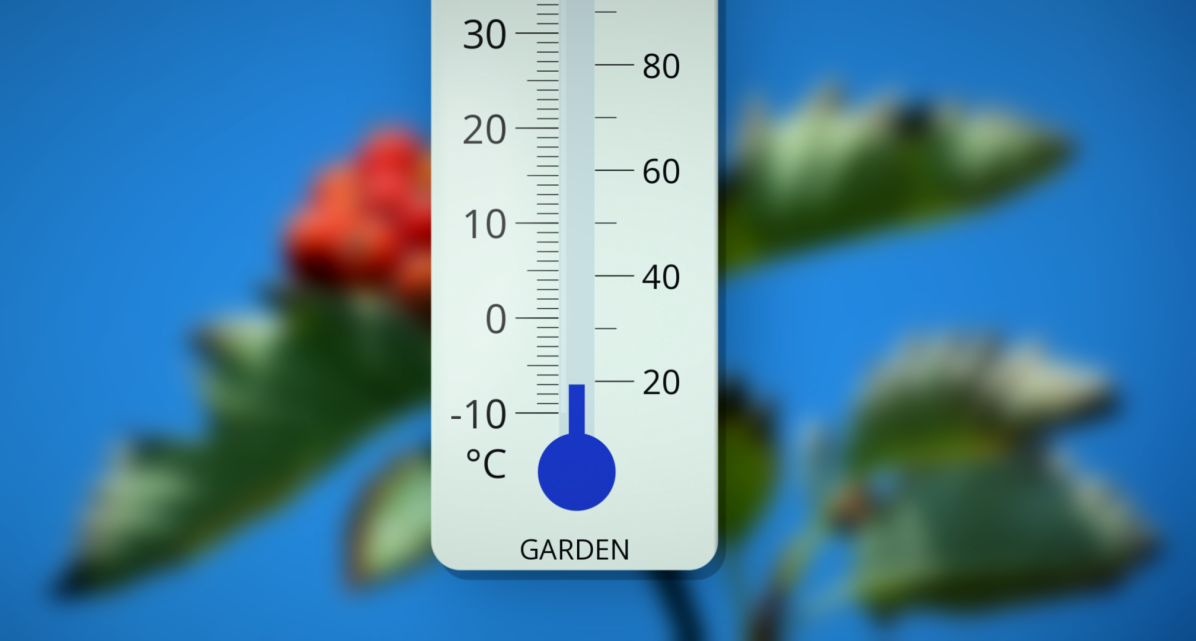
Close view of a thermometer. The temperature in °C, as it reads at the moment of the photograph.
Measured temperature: -7 °C
